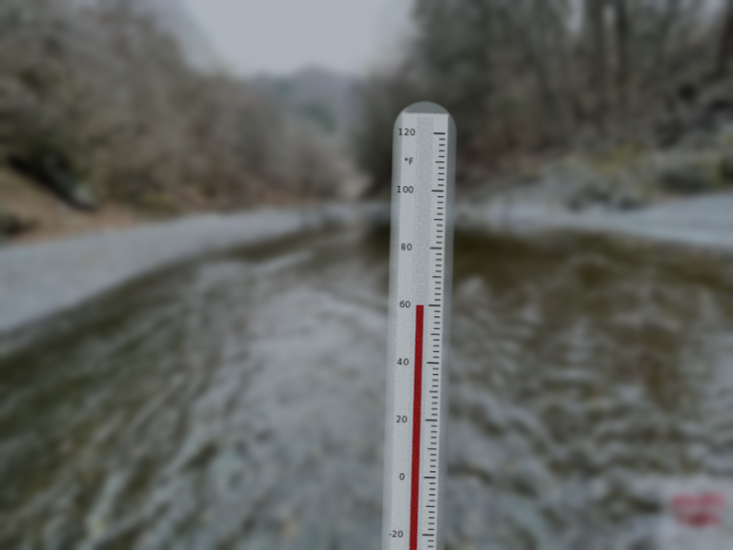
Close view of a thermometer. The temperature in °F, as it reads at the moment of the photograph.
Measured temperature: 60 °F
